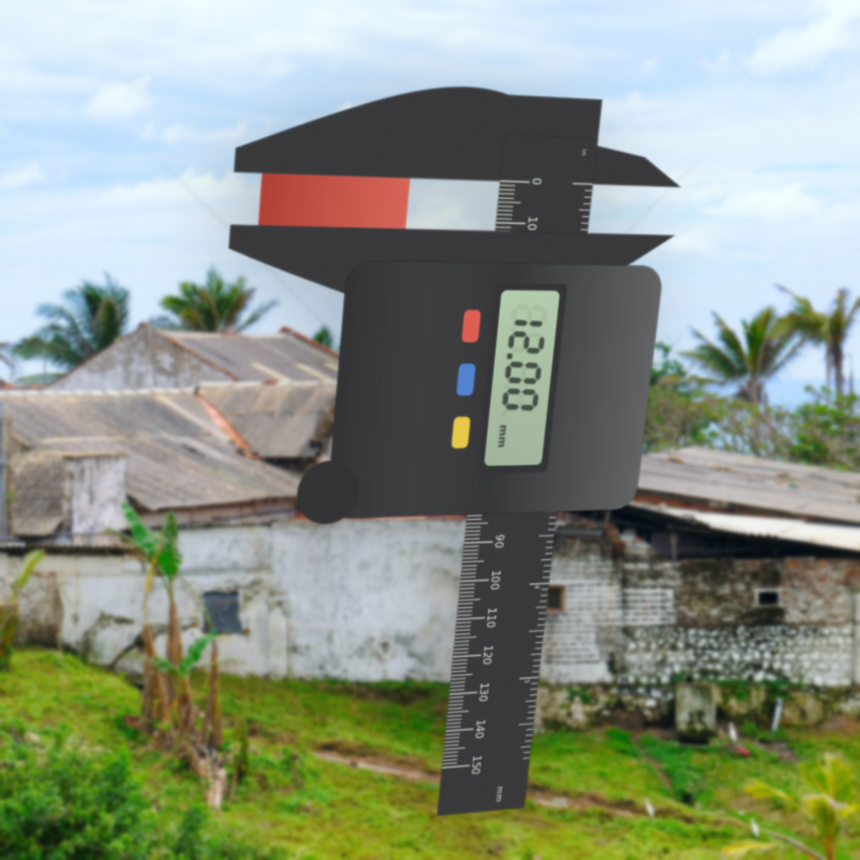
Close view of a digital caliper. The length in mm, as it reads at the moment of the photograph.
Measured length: 12.00 mm
